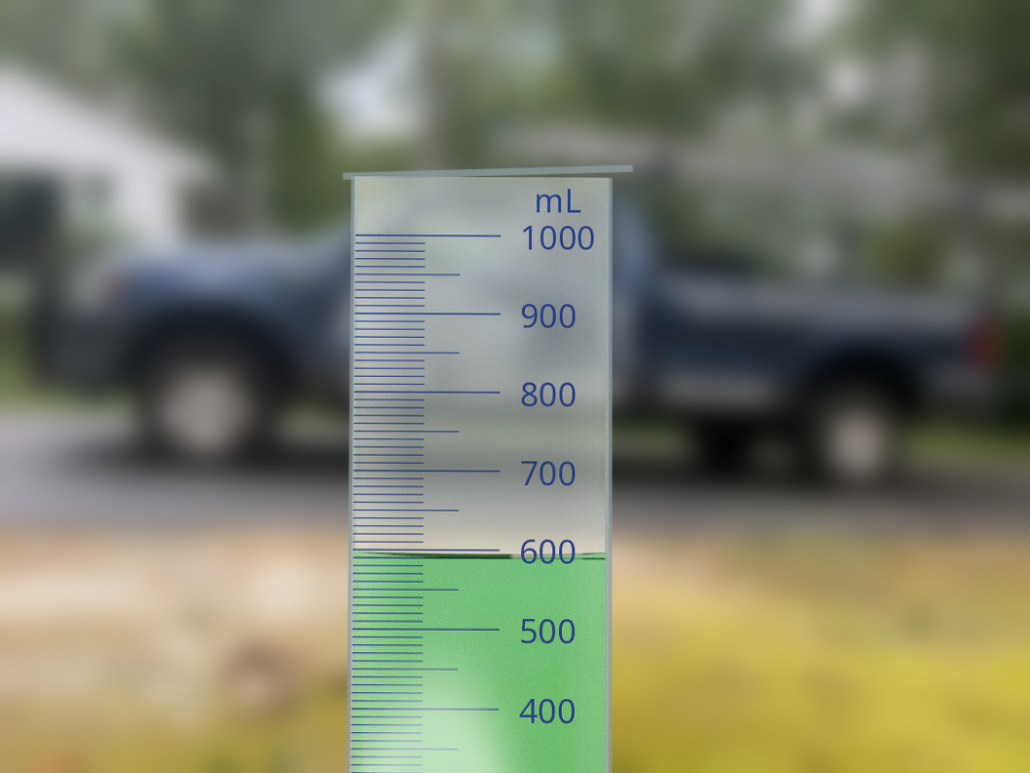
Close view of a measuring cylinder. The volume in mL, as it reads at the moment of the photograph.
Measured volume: 590 mL
